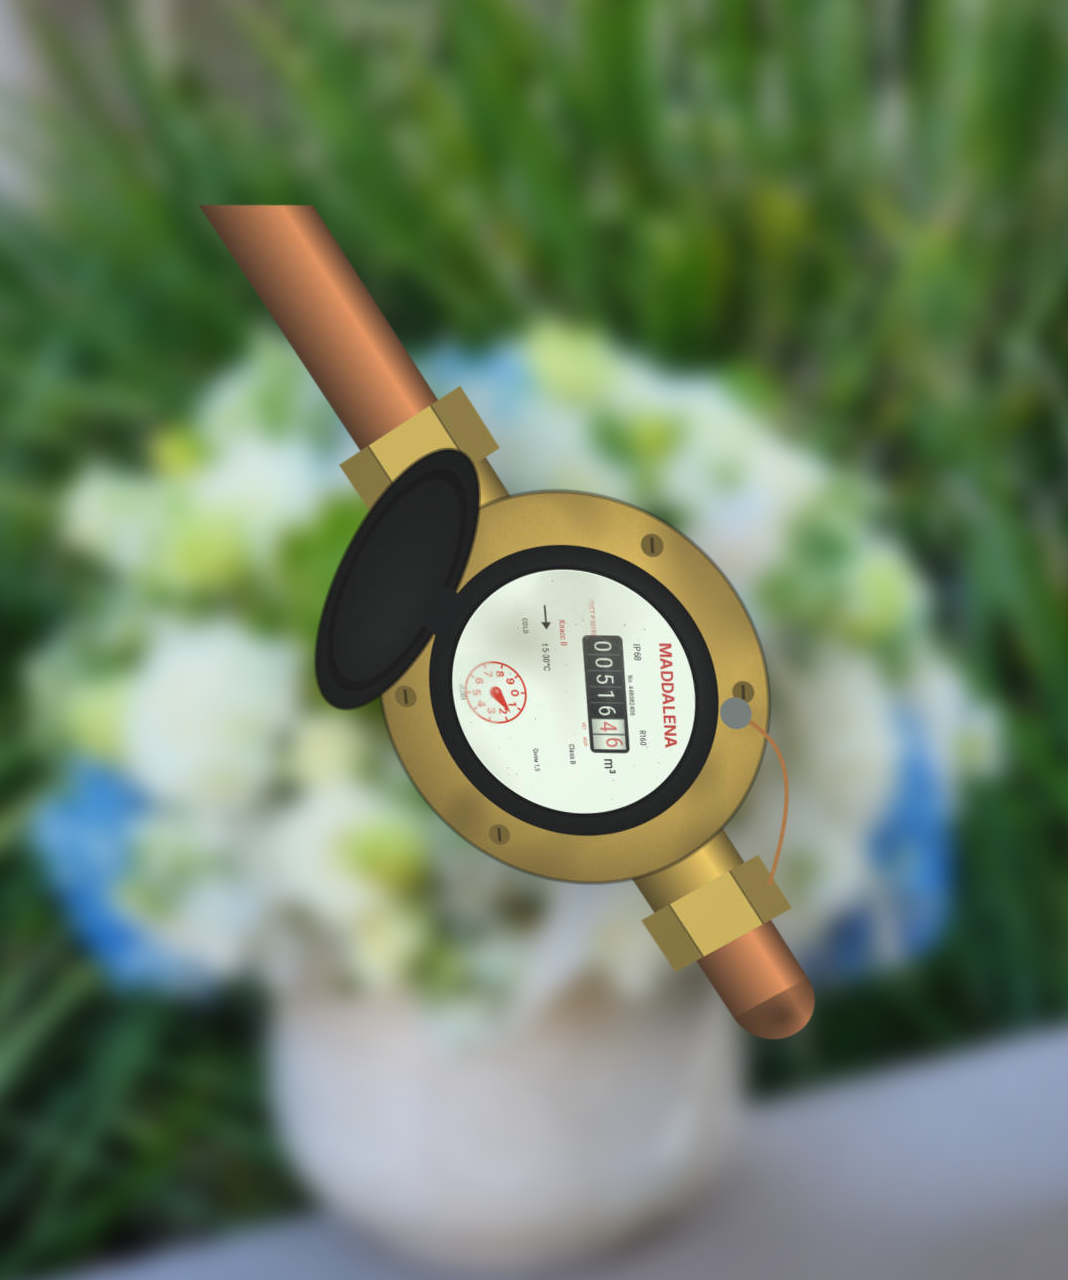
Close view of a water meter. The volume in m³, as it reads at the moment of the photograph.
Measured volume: 516.461 m³
